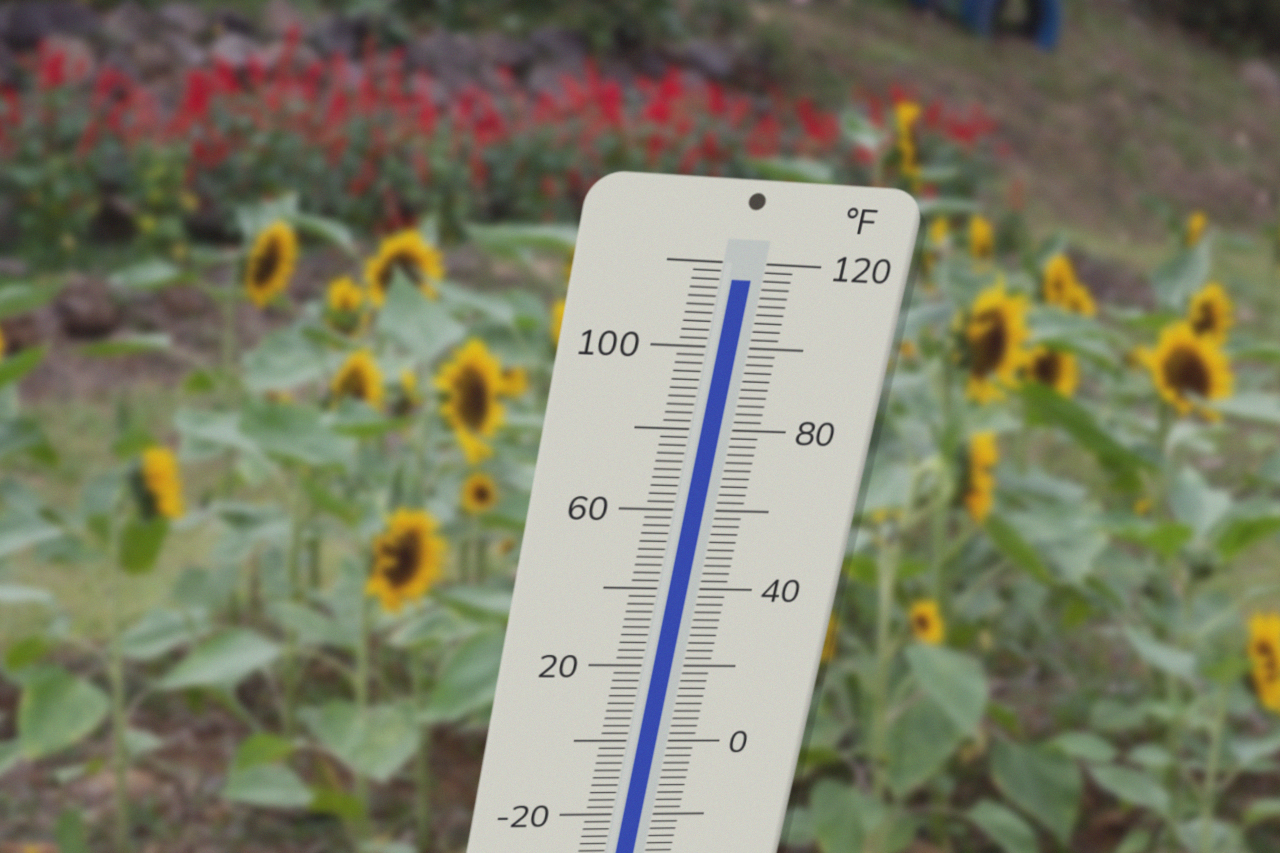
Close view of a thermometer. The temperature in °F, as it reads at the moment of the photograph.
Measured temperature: 116 °F
